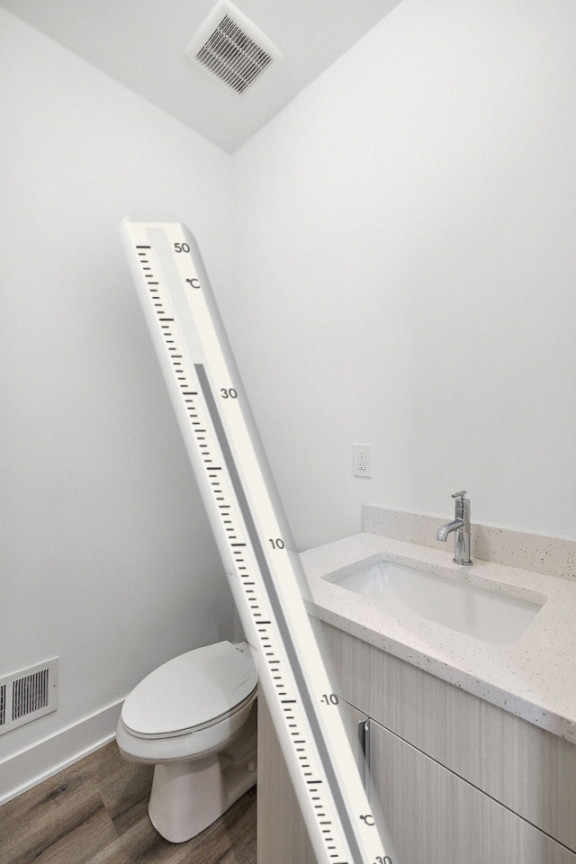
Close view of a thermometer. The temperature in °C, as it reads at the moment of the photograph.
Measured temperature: 34 °C
